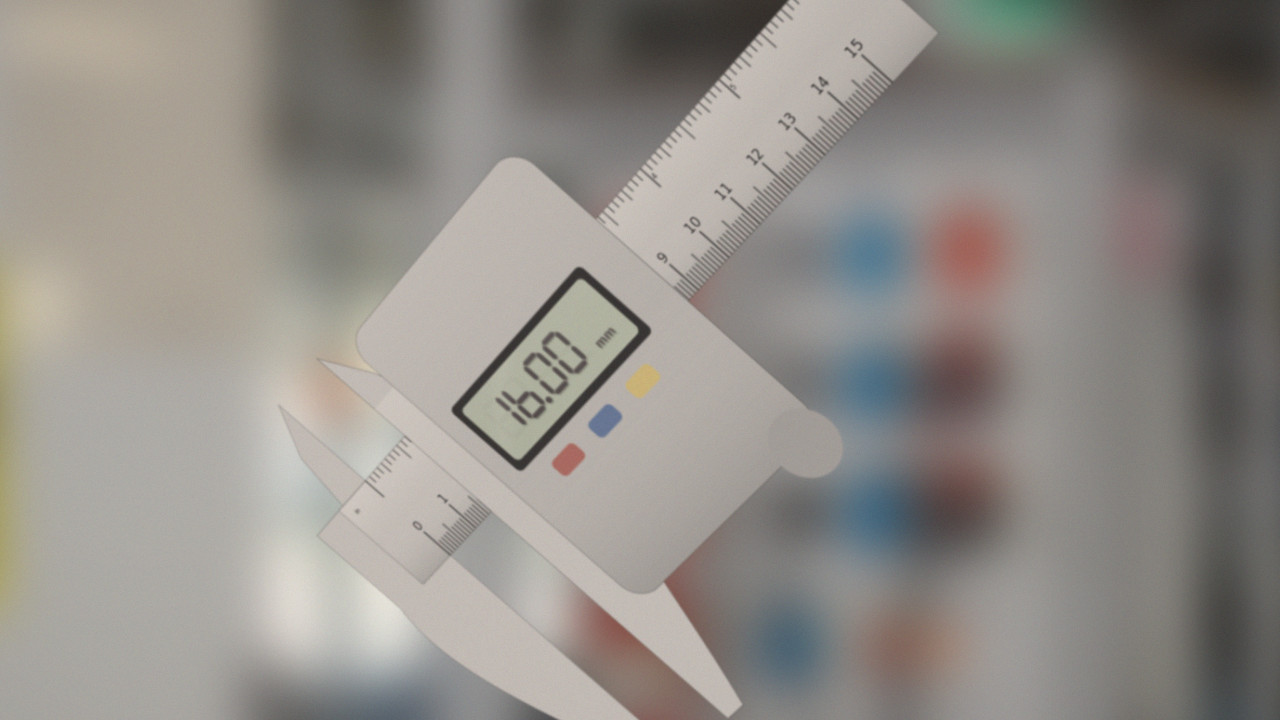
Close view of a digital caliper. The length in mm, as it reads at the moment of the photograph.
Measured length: 16.00 mm
